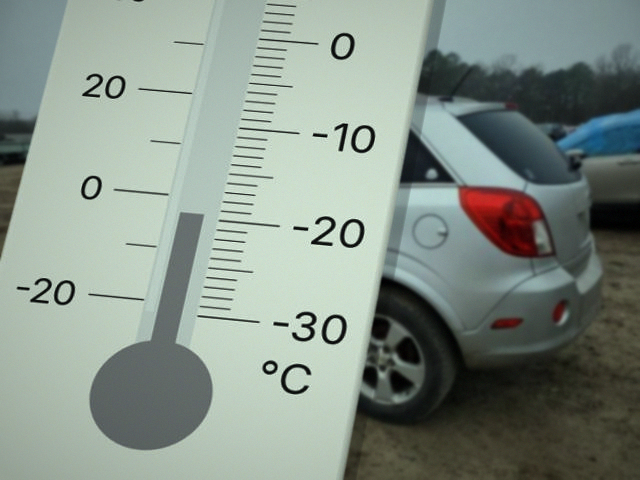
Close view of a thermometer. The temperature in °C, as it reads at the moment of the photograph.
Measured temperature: -19.5 °C
